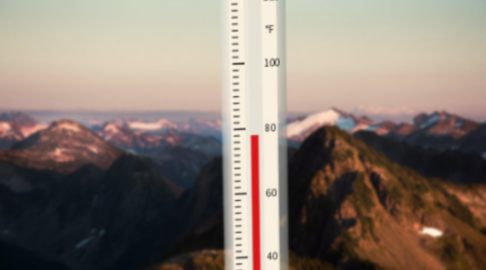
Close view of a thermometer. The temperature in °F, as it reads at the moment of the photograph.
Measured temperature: 78 °F
